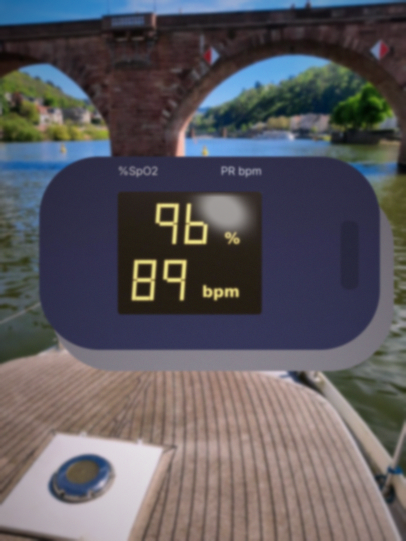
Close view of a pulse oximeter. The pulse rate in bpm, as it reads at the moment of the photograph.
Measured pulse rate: 89 bpm
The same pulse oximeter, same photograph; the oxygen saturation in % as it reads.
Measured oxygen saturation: 96 %
